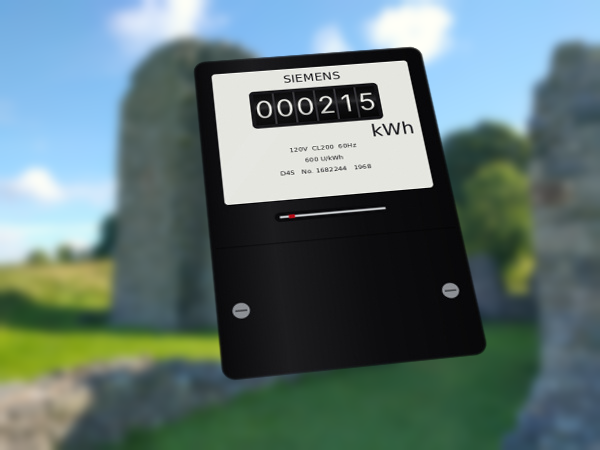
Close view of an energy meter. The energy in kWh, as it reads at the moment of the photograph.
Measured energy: 215 kWh
